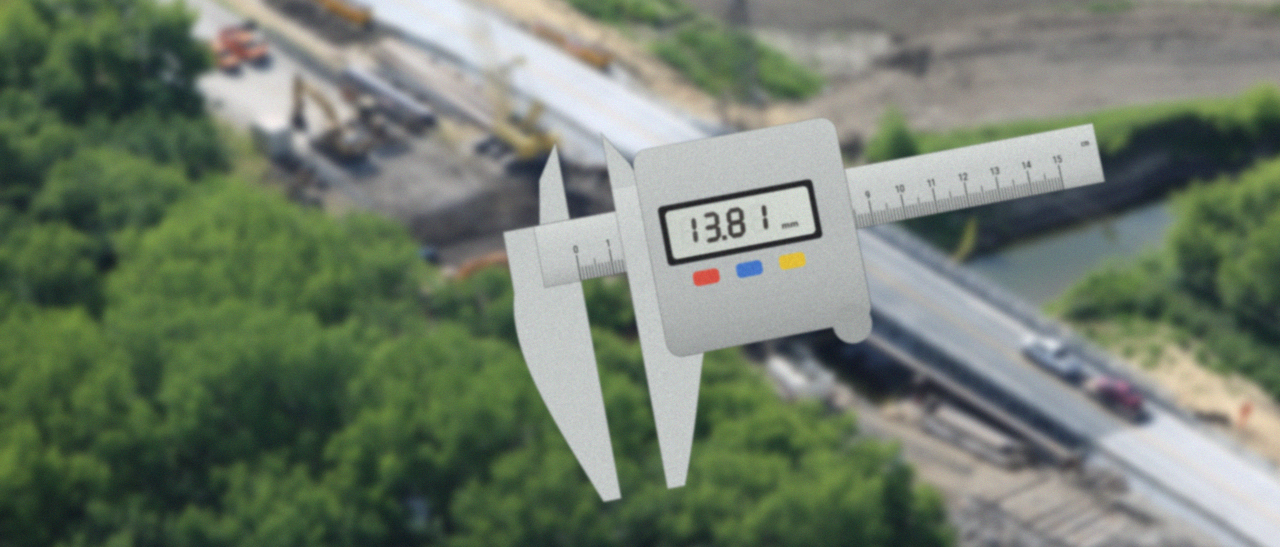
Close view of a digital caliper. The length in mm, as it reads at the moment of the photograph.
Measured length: 13.81 mm
